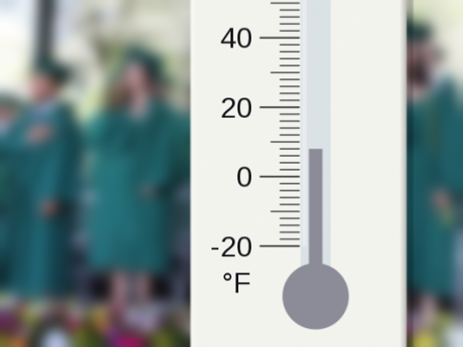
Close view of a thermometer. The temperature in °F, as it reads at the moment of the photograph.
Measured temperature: 8 °F
